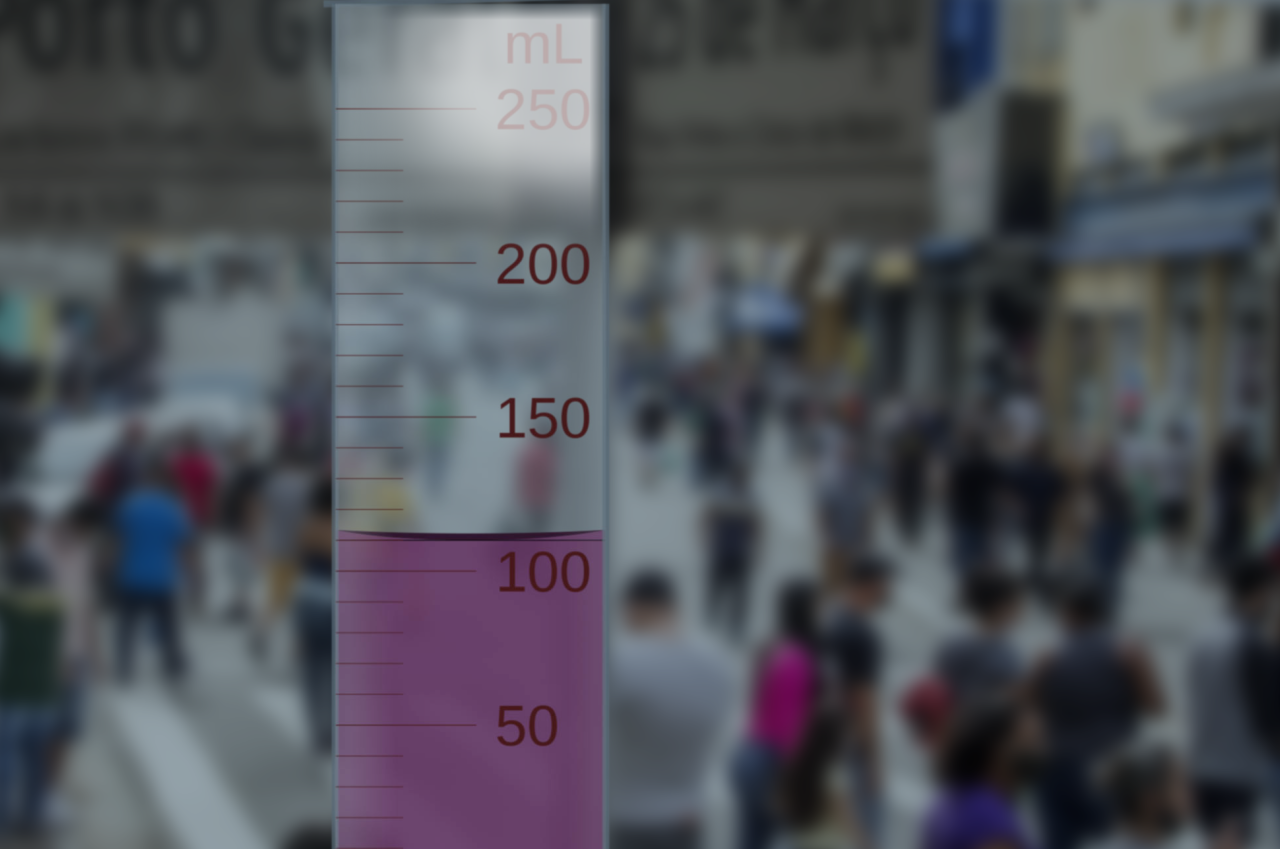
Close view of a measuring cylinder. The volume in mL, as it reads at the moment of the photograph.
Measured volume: 110 mL
